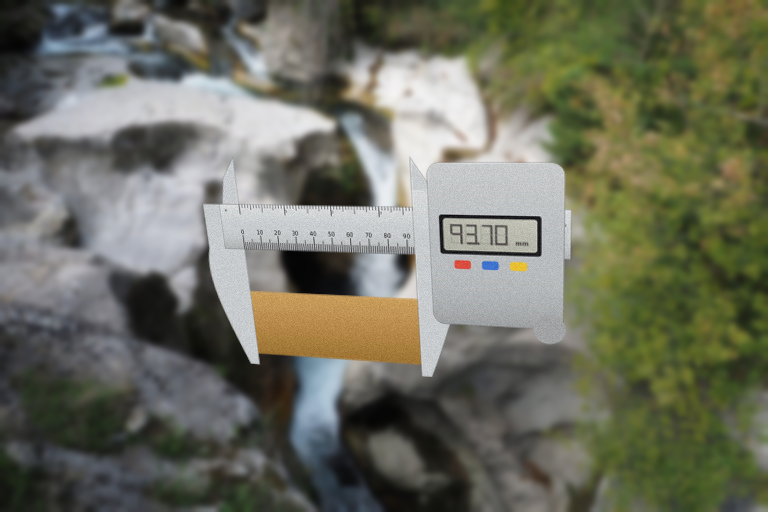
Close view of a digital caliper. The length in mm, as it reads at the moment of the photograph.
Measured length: 93.70 mm
